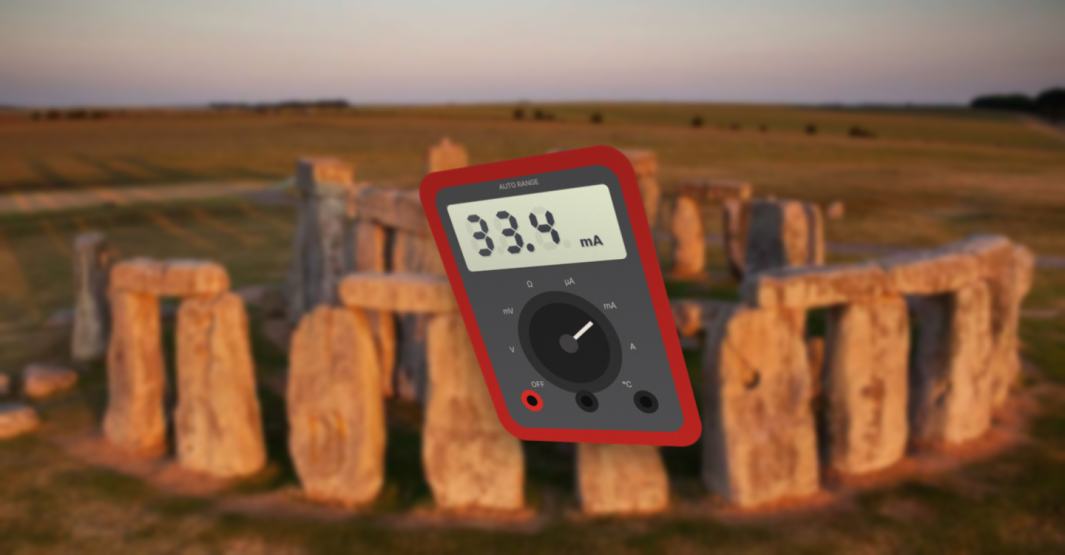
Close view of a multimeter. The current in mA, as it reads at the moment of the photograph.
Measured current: 33.4 mA
